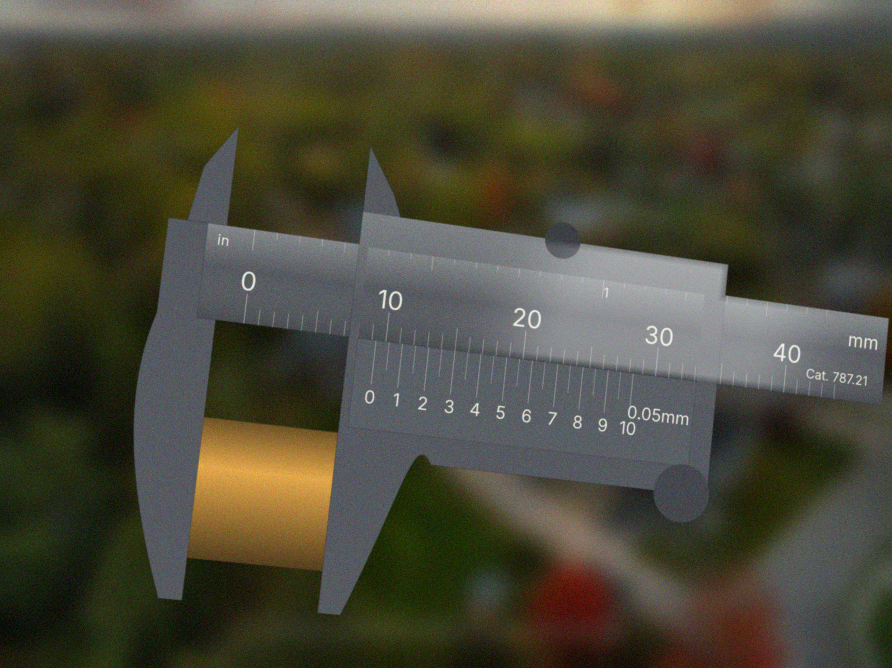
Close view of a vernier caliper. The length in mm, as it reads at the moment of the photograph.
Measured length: 9.3 mm
